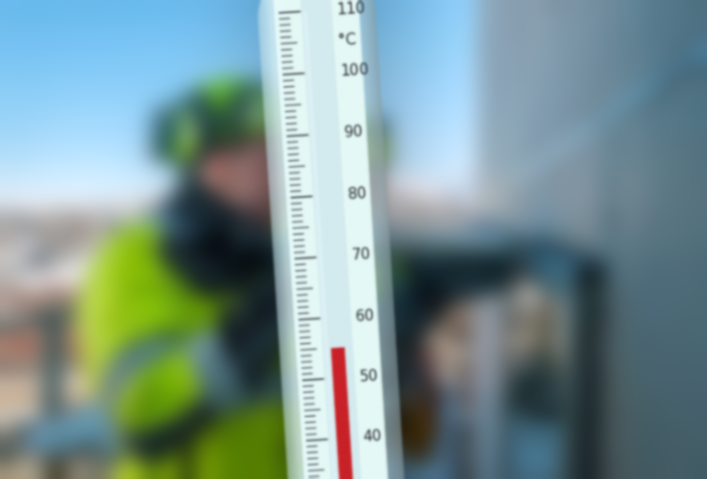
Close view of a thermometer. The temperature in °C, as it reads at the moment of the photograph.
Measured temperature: 55 °C
